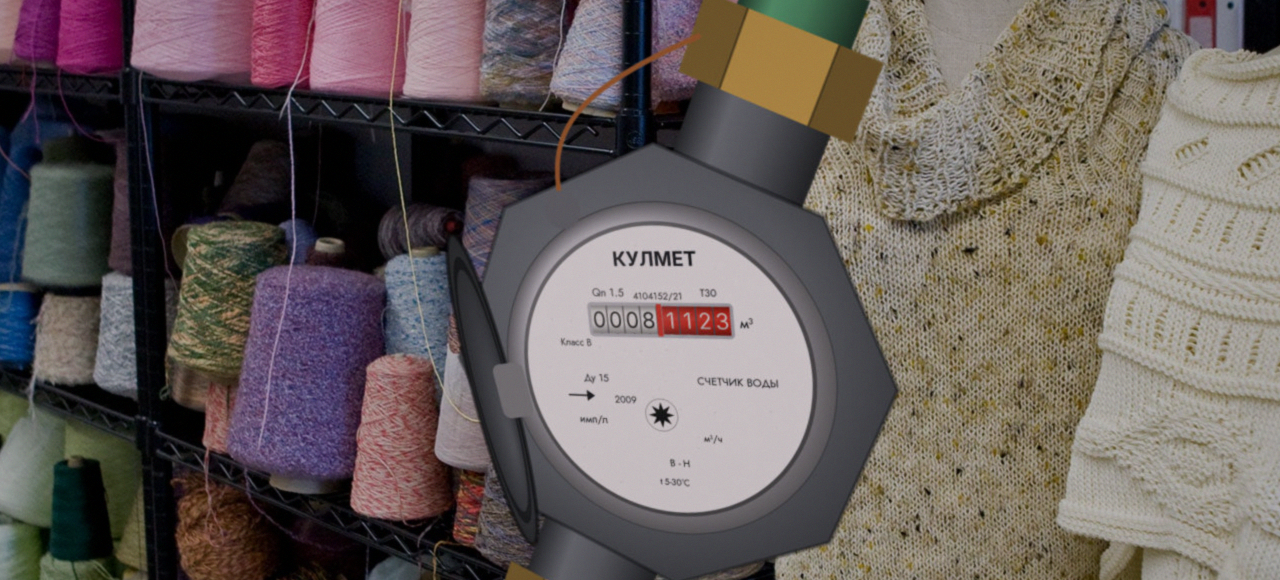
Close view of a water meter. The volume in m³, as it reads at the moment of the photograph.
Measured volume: 8.1123 m³
